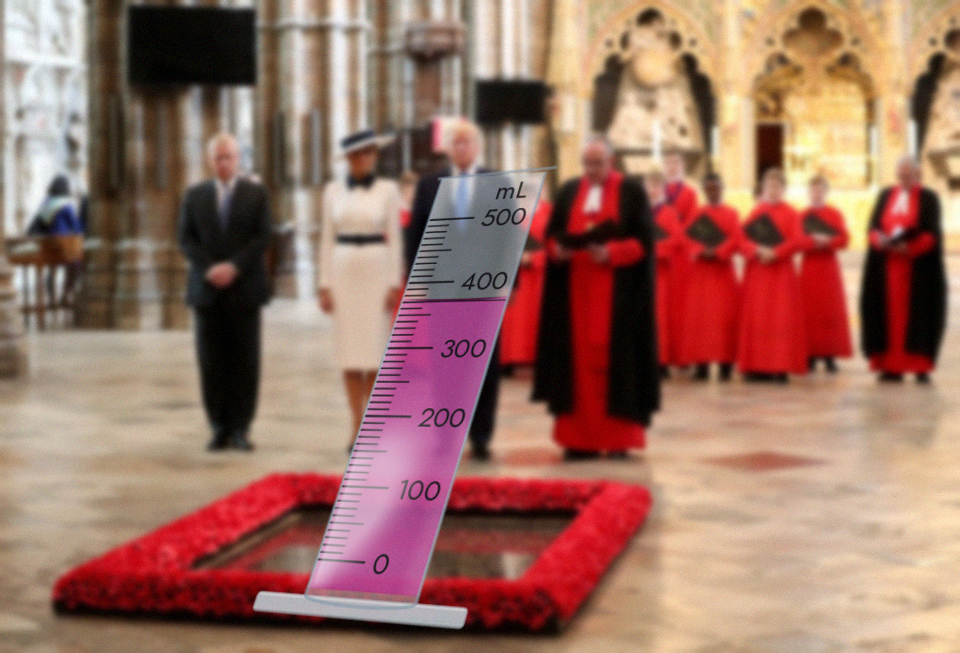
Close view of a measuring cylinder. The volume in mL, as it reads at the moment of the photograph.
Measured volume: 370 mL
